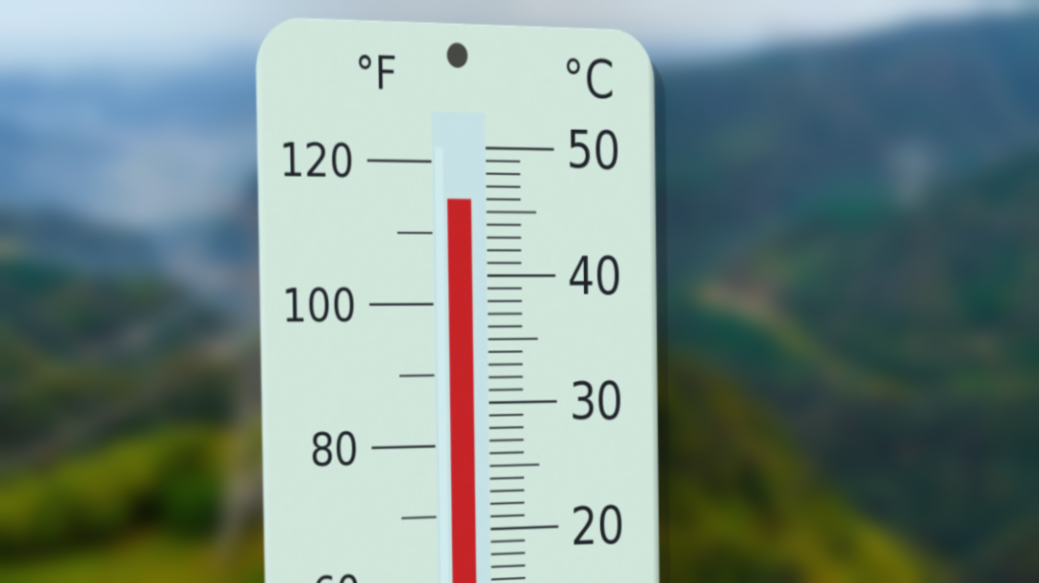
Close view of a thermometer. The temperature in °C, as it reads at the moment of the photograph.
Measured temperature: 46 °C
